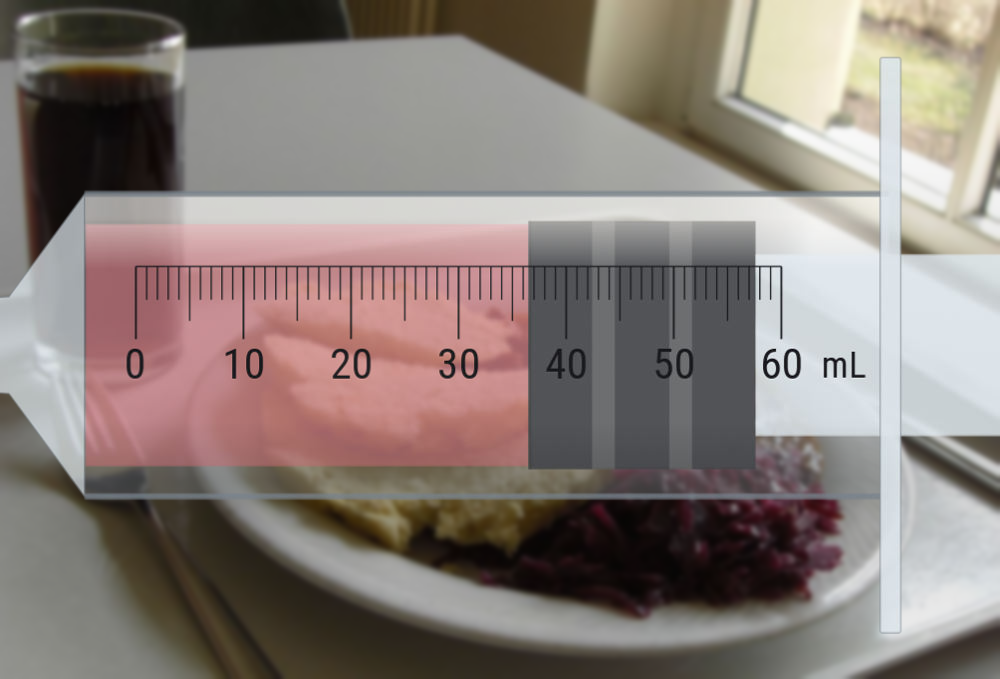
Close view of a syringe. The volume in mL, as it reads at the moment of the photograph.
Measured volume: 36.5 mL
